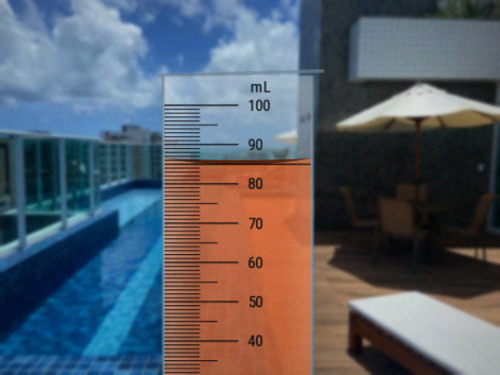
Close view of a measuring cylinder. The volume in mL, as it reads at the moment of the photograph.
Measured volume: 85 mL
